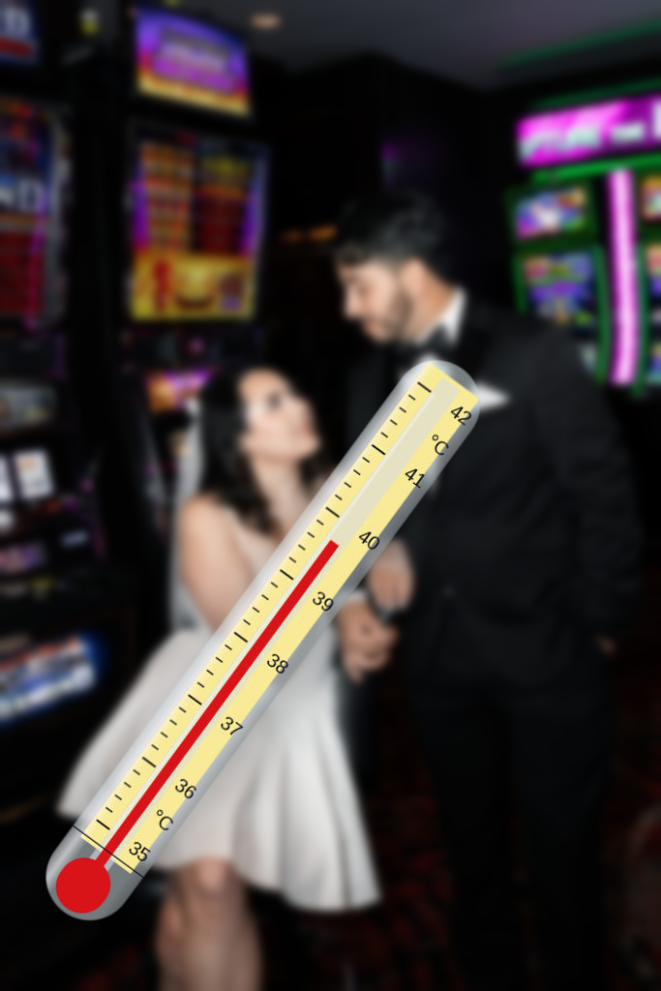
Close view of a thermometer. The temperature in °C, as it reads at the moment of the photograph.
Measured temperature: 39.7 °C
